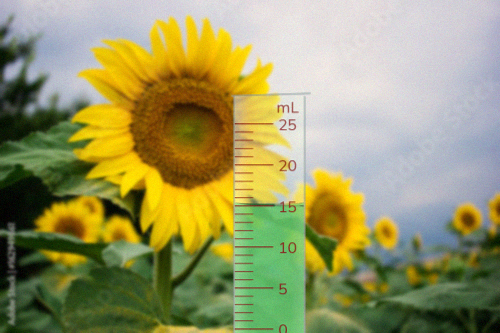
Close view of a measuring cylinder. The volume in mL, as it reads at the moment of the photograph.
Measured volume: 15 mL
